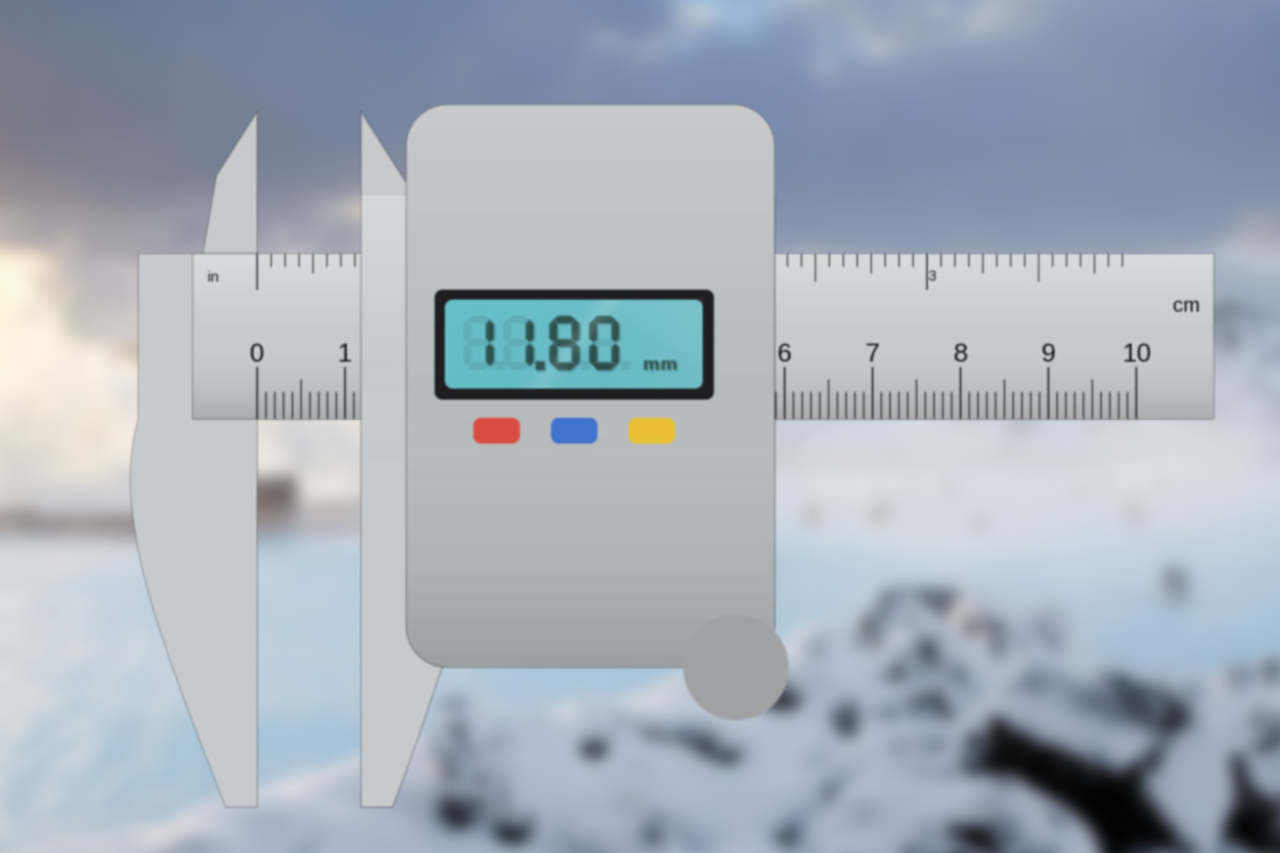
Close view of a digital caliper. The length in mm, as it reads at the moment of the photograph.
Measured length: 11.80 mm
